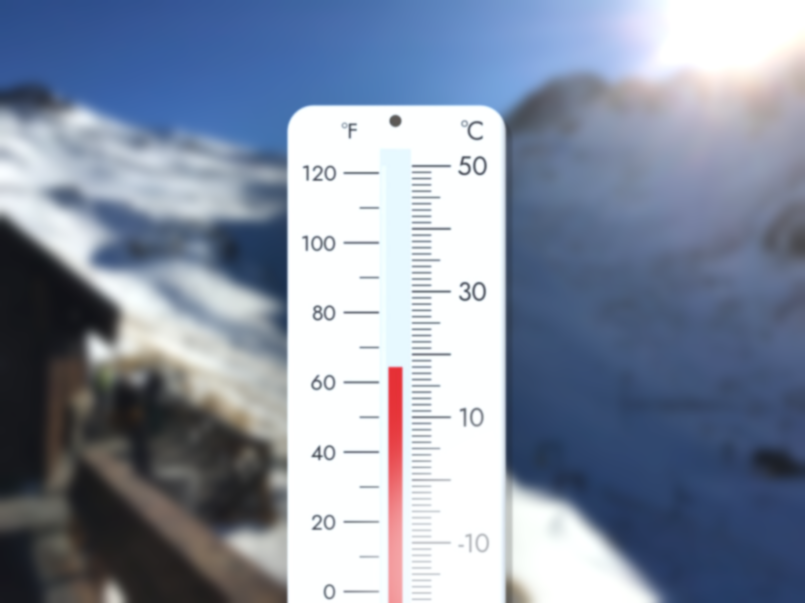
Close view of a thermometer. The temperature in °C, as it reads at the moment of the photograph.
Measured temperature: 18 °C
